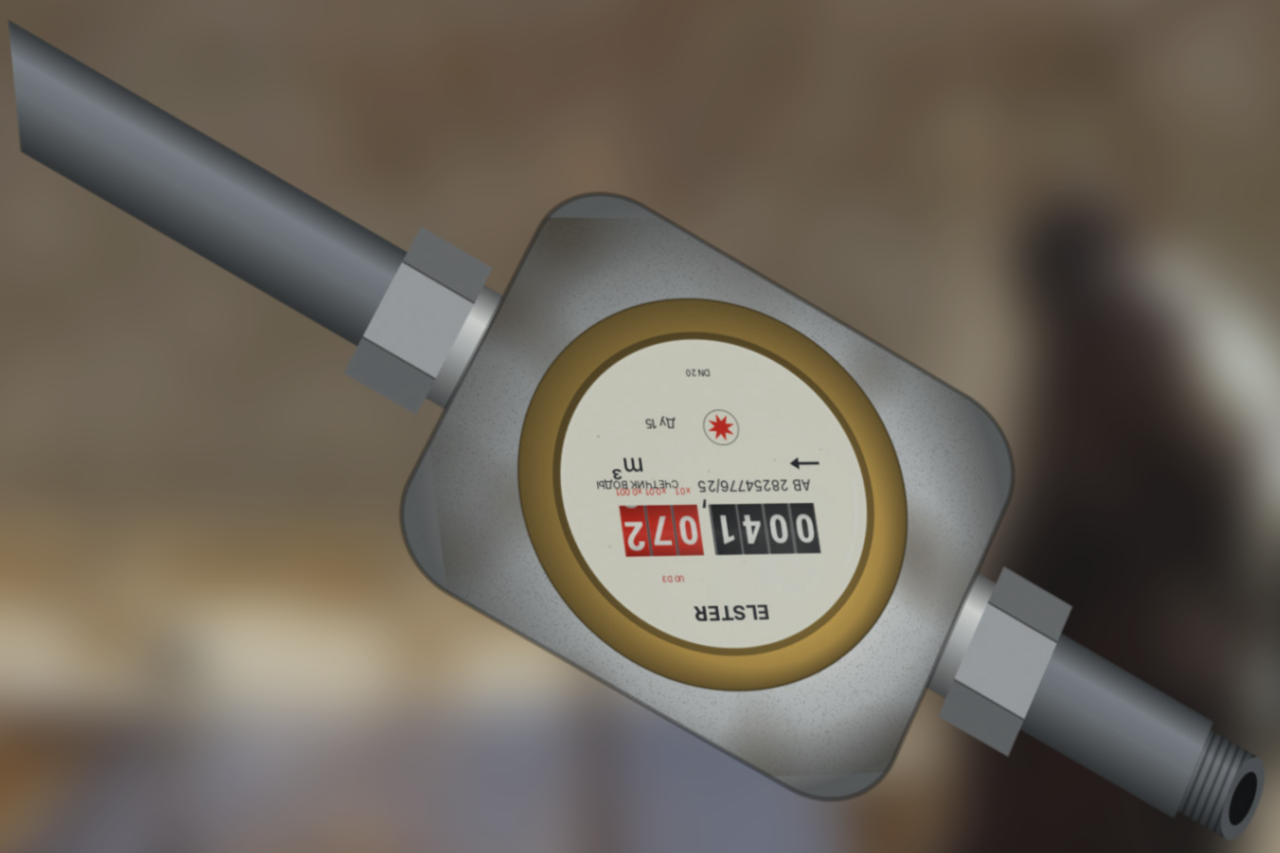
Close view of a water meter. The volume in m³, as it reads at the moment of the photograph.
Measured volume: 41.072 m³
